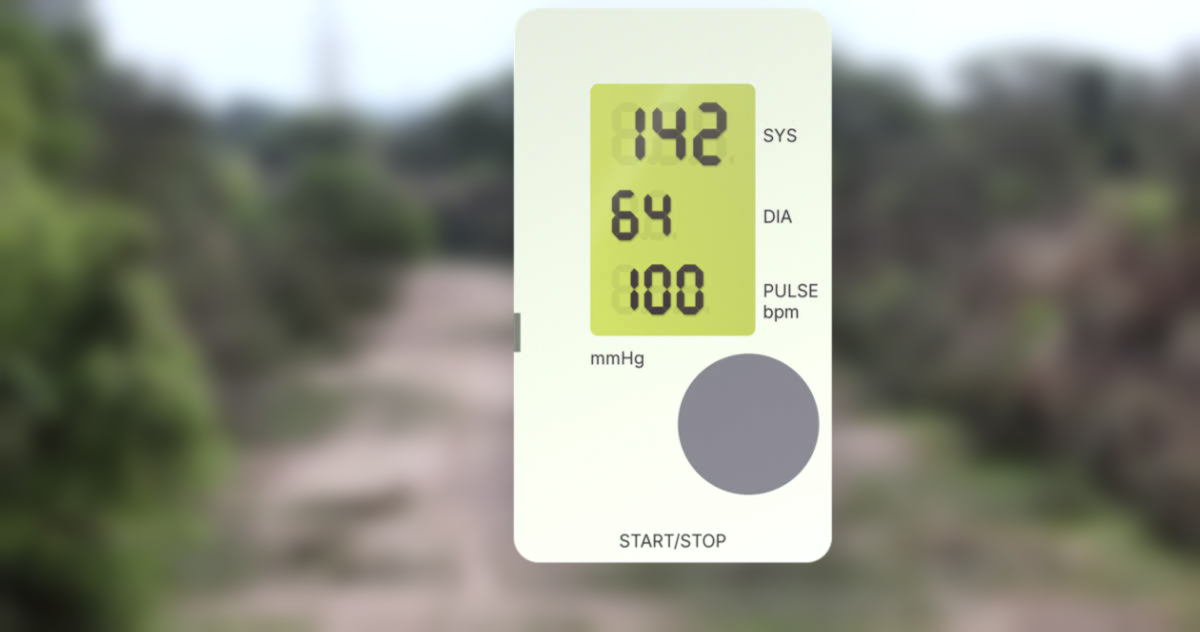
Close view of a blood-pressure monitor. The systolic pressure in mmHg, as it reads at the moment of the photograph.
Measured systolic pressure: 142 mmHg
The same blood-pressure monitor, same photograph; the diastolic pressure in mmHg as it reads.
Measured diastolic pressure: 64 mmHg
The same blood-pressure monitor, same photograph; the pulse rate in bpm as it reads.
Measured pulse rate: 100 bpm
